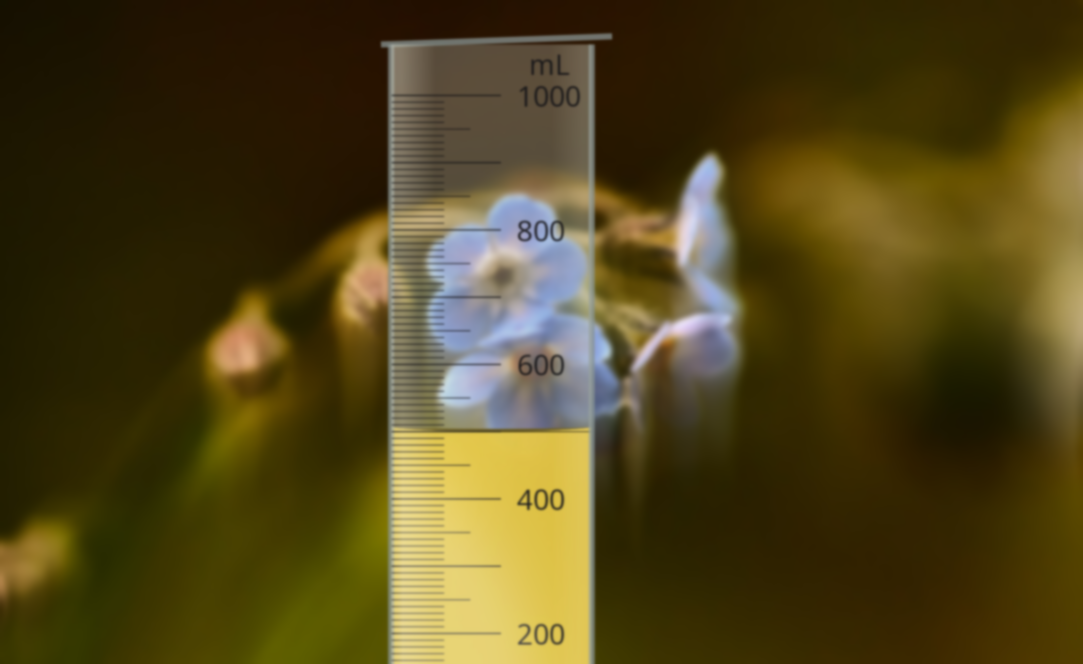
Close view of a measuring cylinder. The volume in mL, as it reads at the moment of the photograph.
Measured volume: 500 mL
